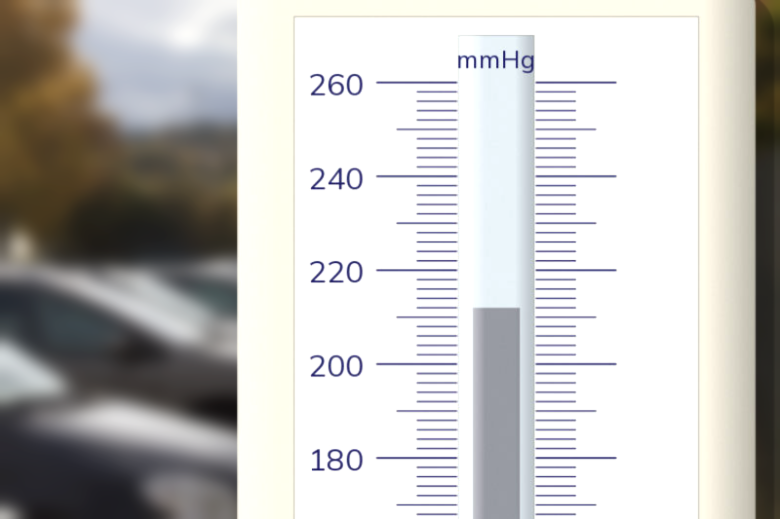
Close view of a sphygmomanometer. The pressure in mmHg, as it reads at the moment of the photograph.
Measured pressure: 212 mmHg
